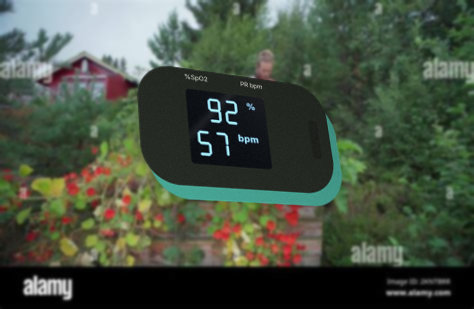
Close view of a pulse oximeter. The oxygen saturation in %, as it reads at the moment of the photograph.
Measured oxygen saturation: 92 %
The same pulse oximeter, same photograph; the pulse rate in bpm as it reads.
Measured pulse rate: 57 bpm
